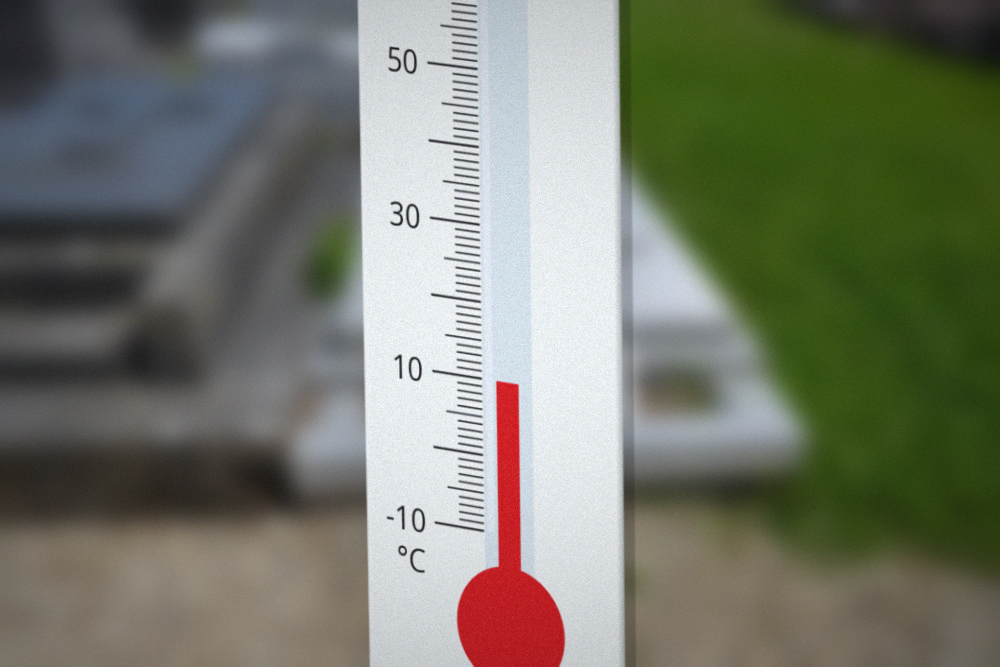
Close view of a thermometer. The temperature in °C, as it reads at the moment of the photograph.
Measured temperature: 10 °C
